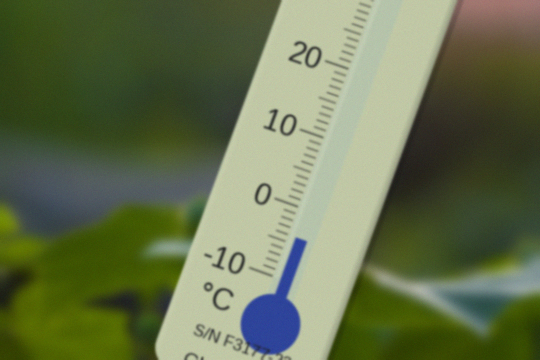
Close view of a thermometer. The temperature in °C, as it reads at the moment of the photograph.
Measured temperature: -4 °C
